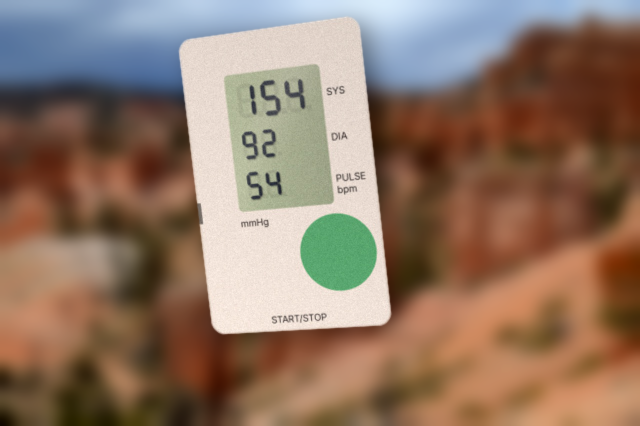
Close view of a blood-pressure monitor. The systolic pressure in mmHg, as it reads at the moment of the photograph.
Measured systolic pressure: 154 mmHg
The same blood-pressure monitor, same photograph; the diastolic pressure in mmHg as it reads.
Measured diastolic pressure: 92 mmHg
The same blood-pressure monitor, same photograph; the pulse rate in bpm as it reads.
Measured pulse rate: 54 bpm
